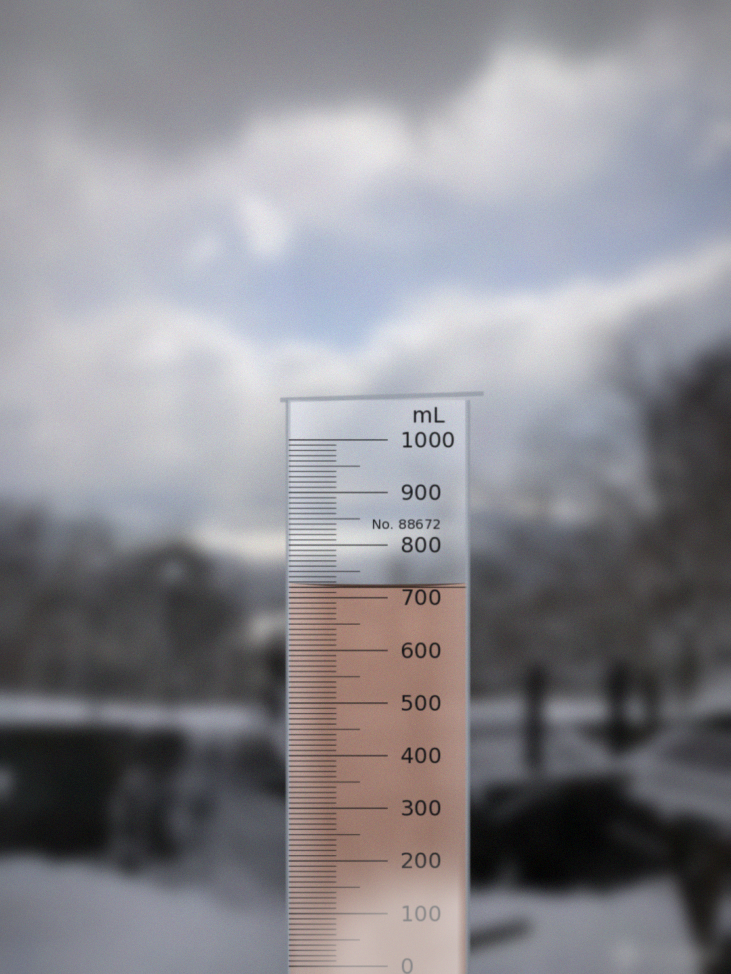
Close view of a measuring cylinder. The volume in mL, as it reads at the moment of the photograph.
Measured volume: 720 mL
